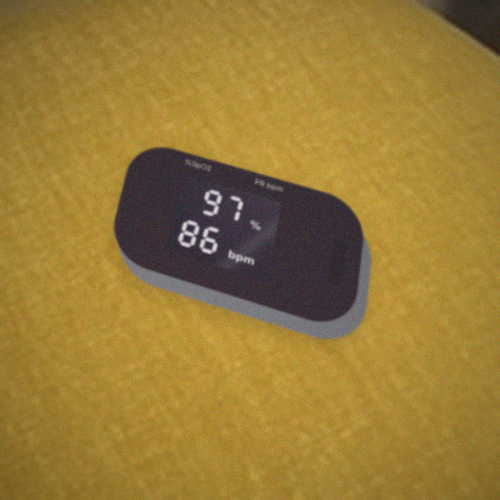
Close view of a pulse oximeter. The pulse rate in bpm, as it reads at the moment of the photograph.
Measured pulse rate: 86 bpm
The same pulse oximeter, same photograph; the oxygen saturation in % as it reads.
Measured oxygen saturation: 97 %
